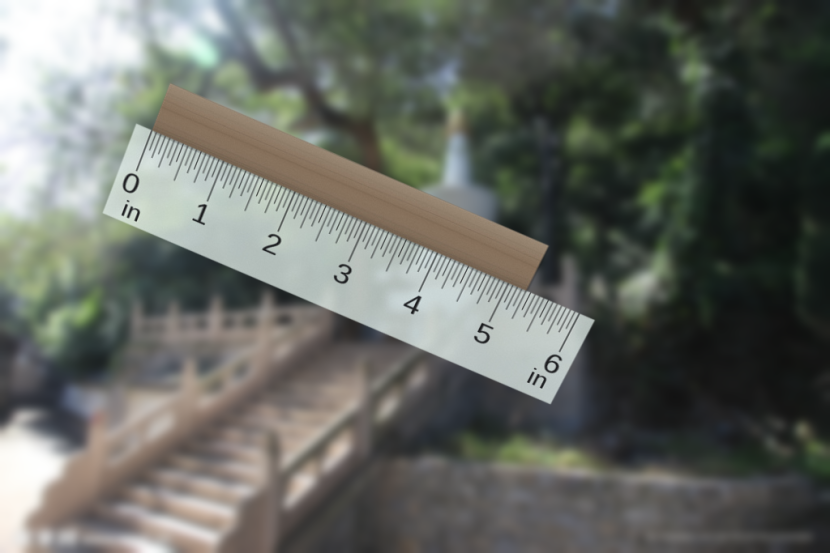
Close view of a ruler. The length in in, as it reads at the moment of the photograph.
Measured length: 5.25 in
